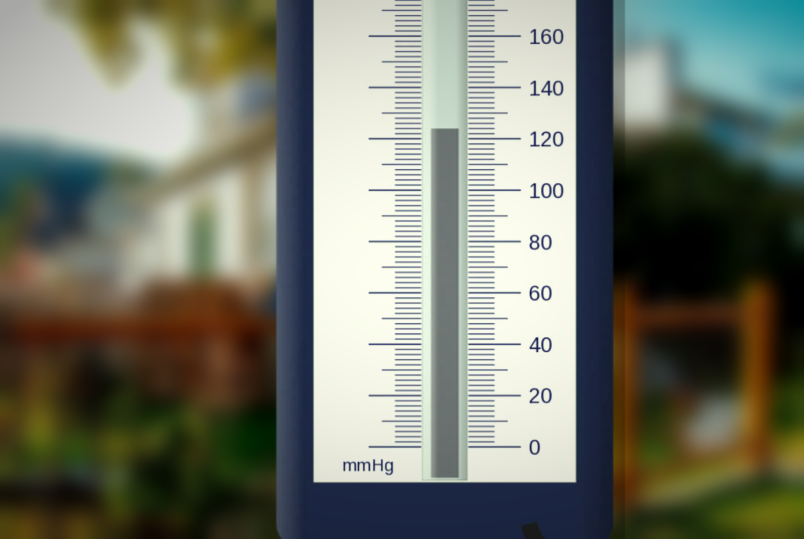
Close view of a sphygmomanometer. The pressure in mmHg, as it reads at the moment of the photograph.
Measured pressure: 124 mmHg
